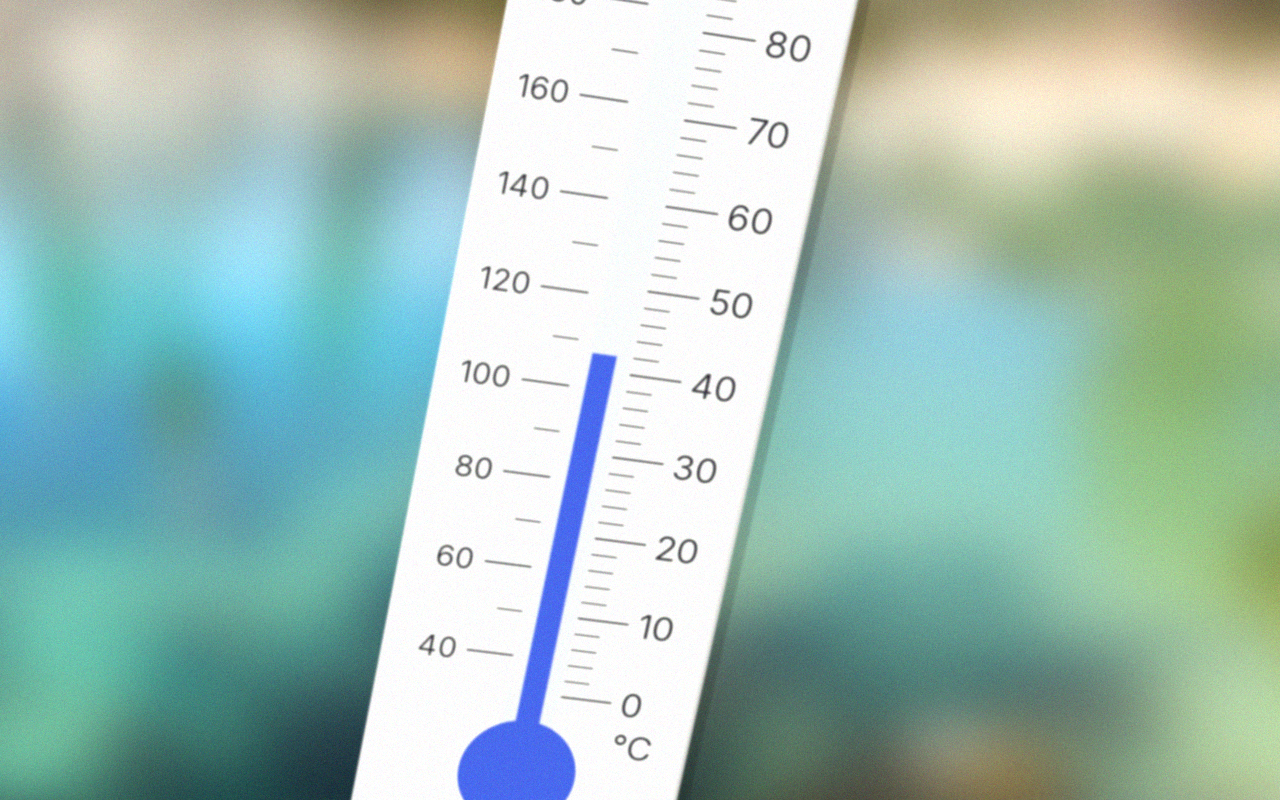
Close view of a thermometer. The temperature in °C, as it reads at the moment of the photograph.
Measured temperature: 42 °C
